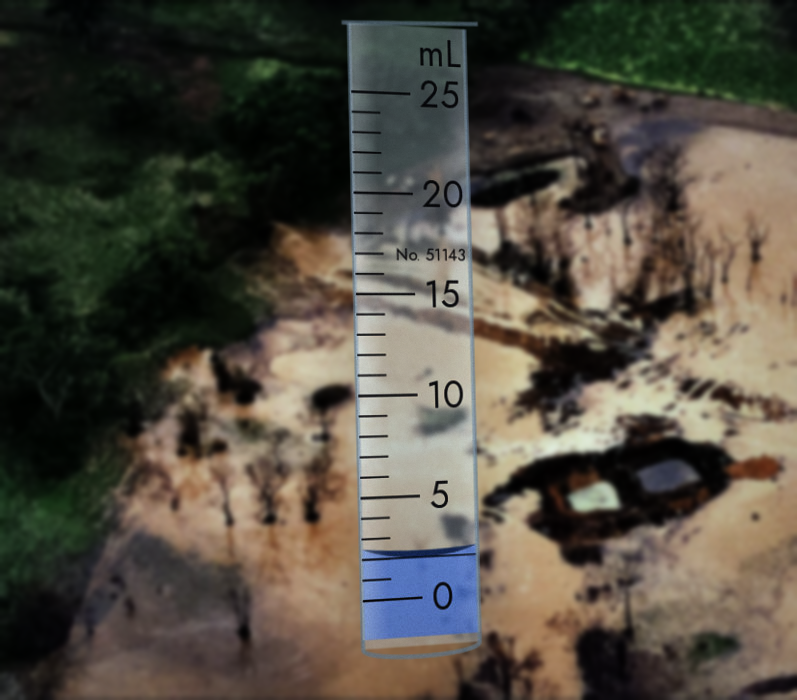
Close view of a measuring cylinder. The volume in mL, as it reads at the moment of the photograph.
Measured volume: 2 mL
